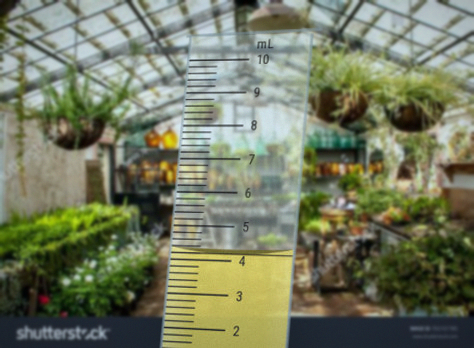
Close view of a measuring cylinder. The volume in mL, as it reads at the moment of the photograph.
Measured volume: 4.2 mL
